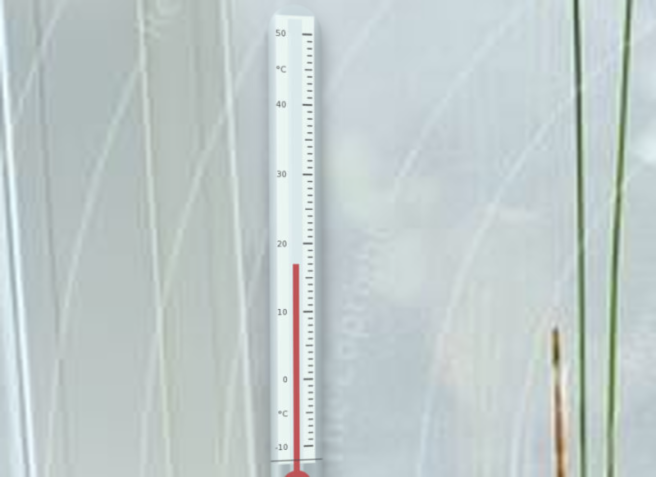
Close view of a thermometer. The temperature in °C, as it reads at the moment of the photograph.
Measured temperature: 17 °C
